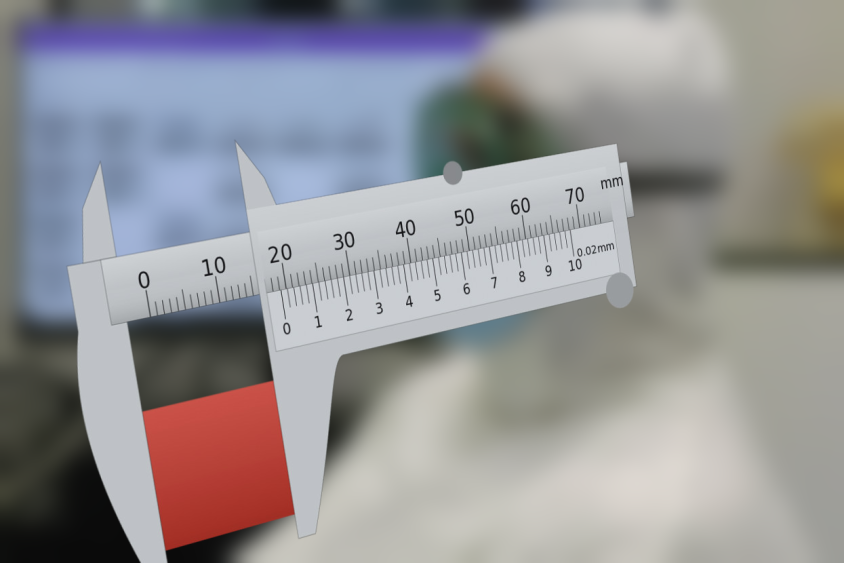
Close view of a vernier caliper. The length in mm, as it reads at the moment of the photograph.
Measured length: 19.2 mm
